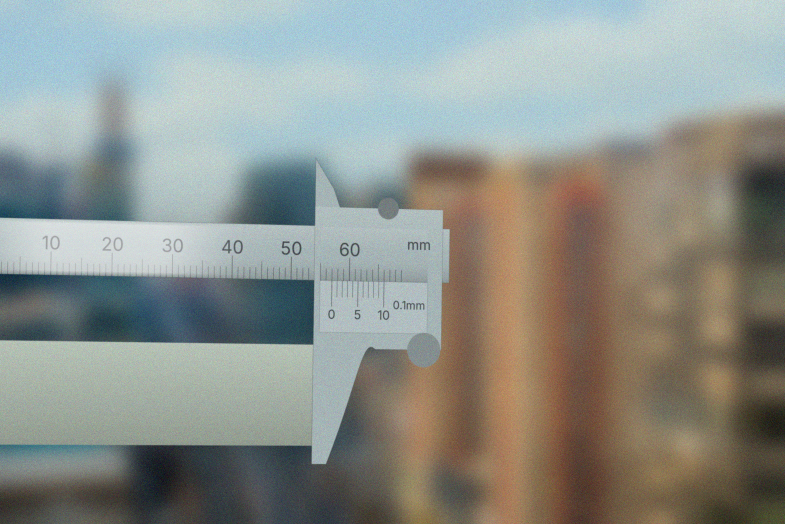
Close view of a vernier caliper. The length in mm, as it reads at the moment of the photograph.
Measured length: 57.0 mm
